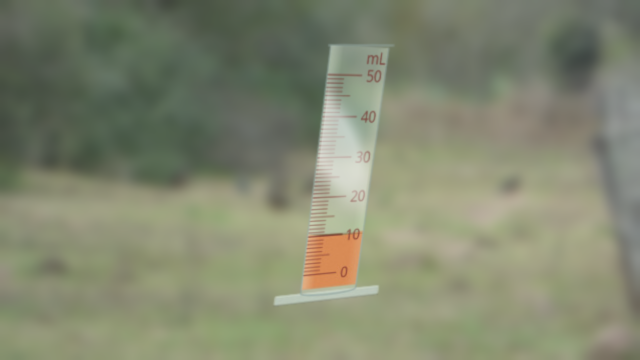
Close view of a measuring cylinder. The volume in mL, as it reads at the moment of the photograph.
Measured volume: 10 mL
